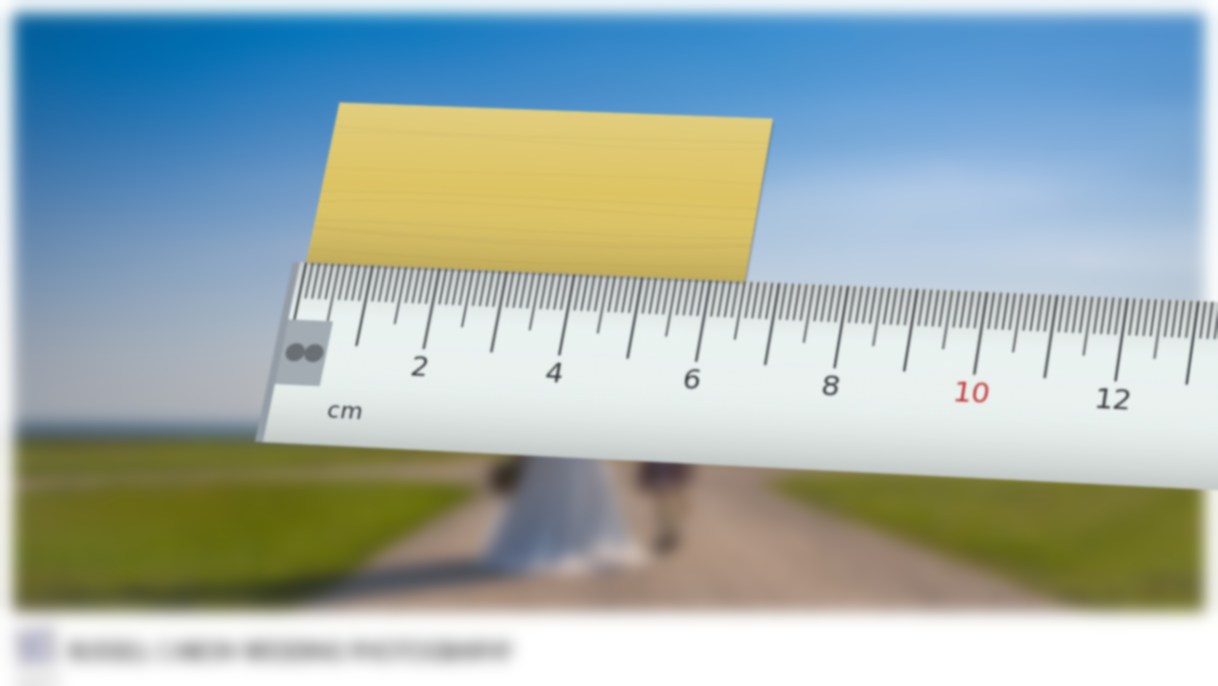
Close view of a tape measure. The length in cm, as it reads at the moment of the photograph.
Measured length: 6.5 cm
